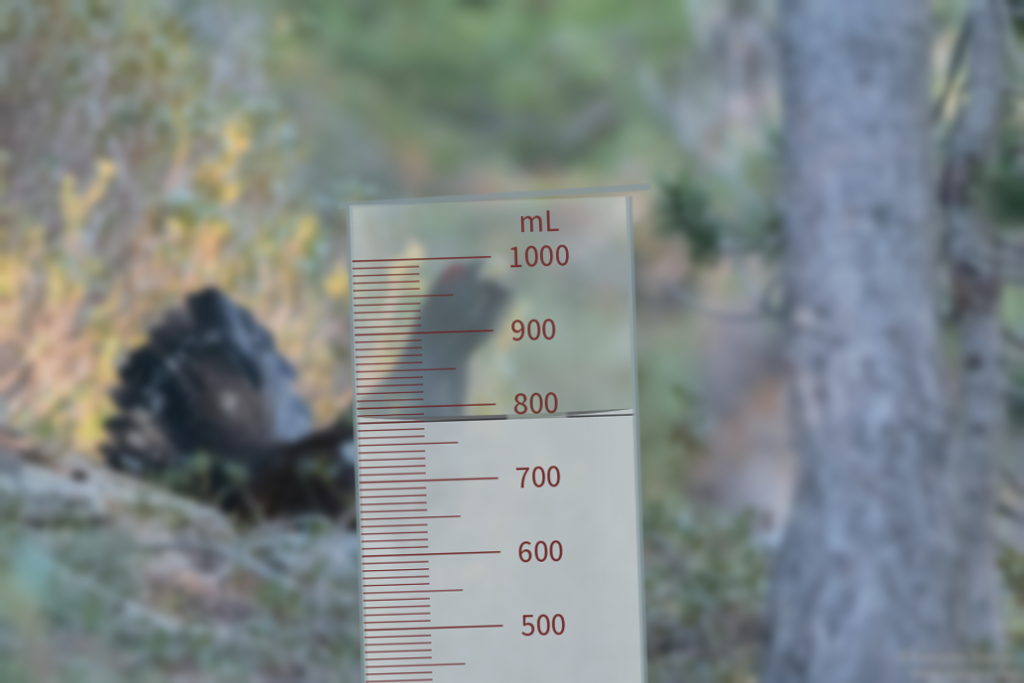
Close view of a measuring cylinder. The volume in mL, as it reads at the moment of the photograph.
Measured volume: 780 mL
